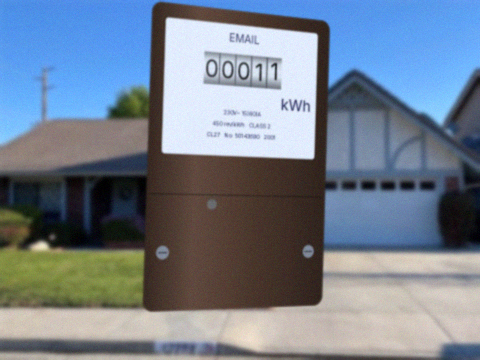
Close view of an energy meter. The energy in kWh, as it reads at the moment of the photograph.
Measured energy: 11 kWh
